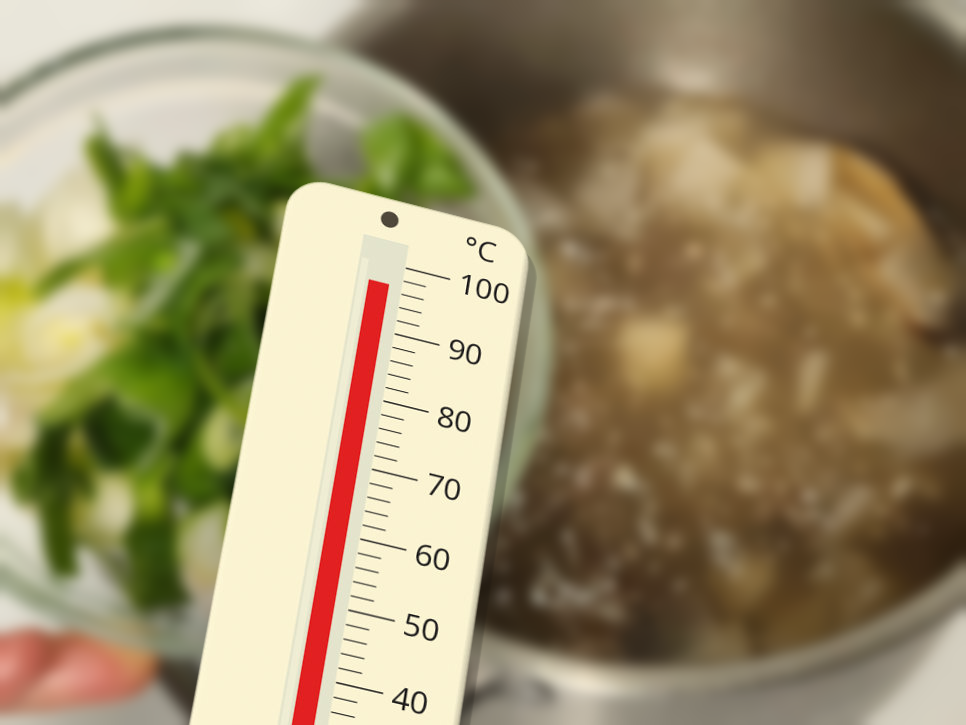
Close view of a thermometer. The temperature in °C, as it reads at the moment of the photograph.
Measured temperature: 97 °C
